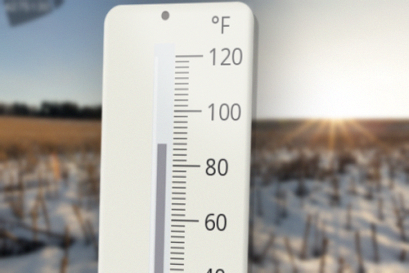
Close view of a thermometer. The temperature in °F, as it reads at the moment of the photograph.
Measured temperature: 88 °F
